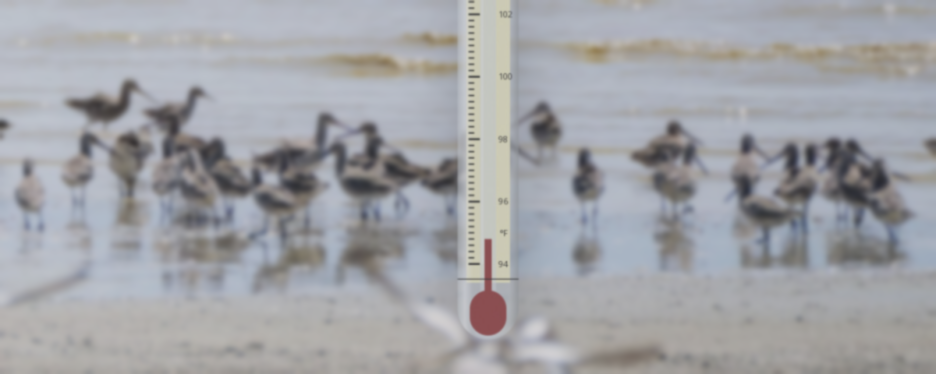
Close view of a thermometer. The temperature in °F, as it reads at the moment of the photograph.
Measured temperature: 94.8 °F
